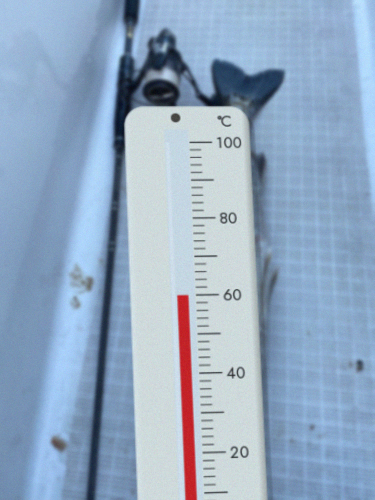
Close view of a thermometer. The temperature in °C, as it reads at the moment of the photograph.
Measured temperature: 60 °C
